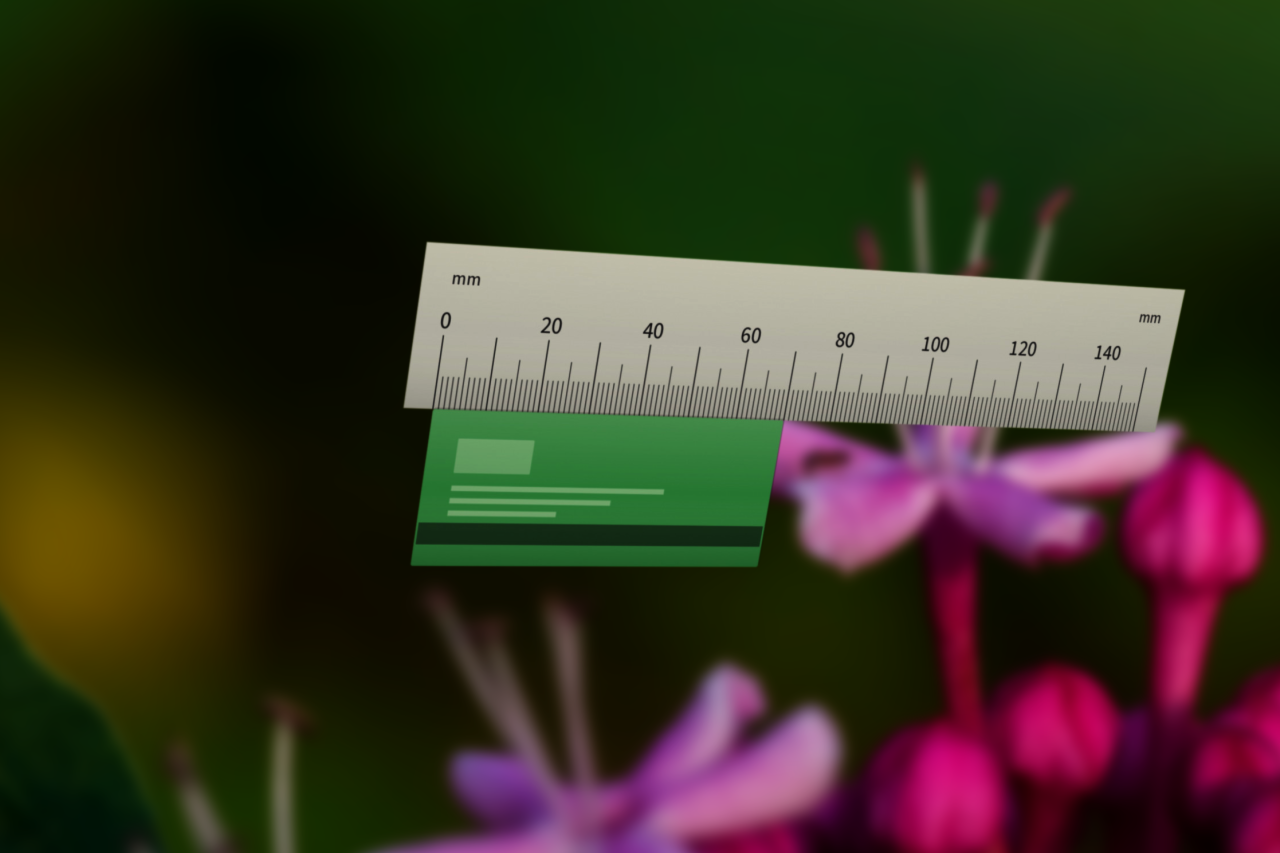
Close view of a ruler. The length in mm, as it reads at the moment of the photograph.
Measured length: 70 mm
